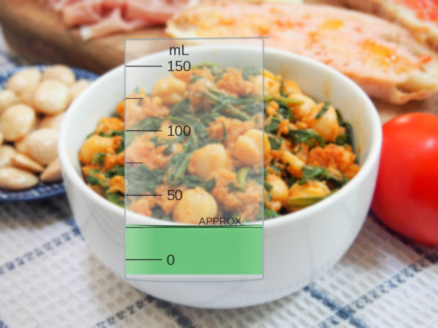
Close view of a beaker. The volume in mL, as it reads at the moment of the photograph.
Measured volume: 25 mL
